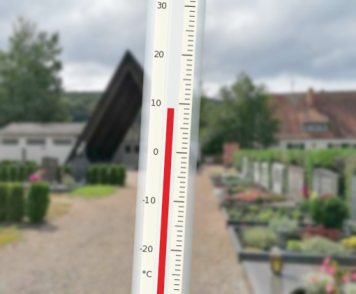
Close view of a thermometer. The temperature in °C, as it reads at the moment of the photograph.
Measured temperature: 9 °C
